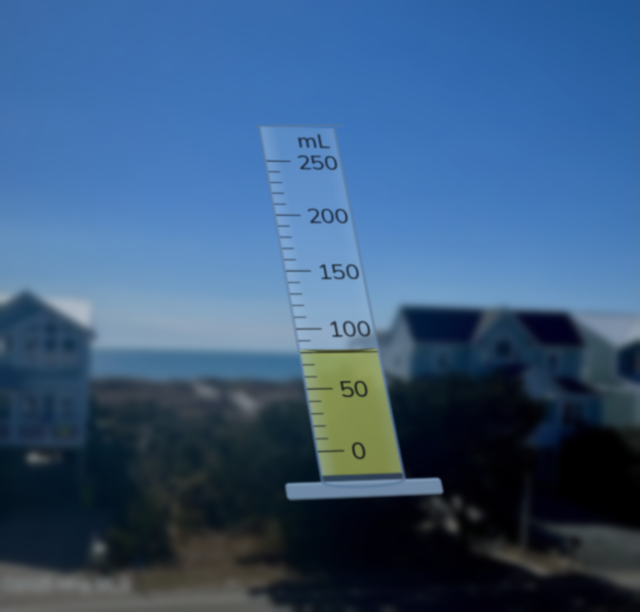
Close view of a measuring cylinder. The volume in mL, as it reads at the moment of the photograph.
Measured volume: 80 mL
